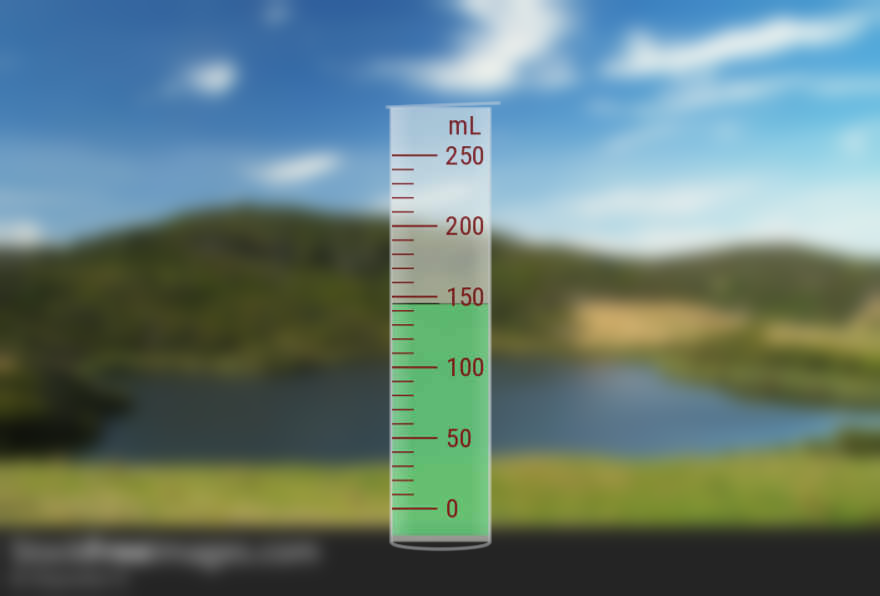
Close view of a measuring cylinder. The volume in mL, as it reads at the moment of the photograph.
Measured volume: 145 mL
